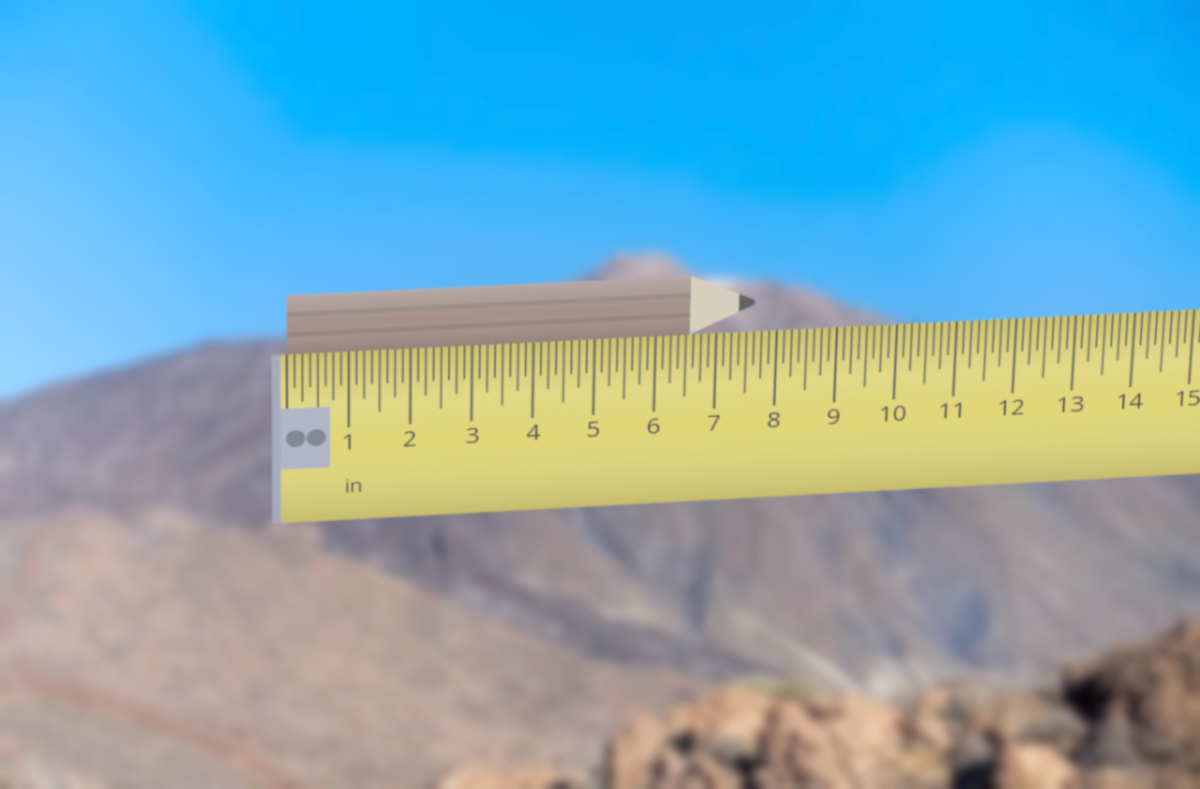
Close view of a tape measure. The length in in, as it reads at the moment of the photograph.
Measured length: 7.625 in
